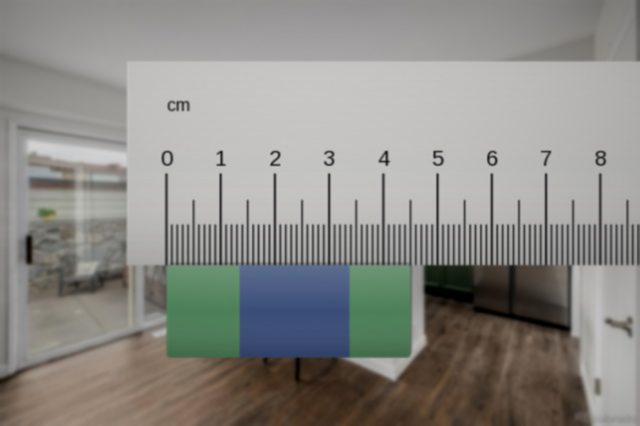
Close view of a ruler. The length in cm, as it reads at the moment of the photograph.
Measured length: 4.5 cm
